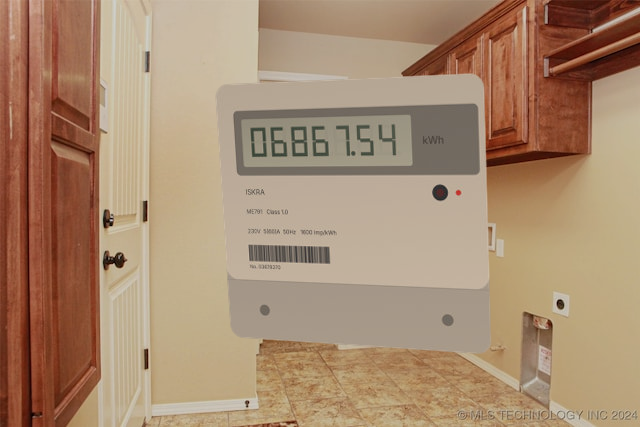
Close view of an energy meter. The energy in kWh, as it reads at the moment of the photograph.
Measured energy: 6867.54 kWh
